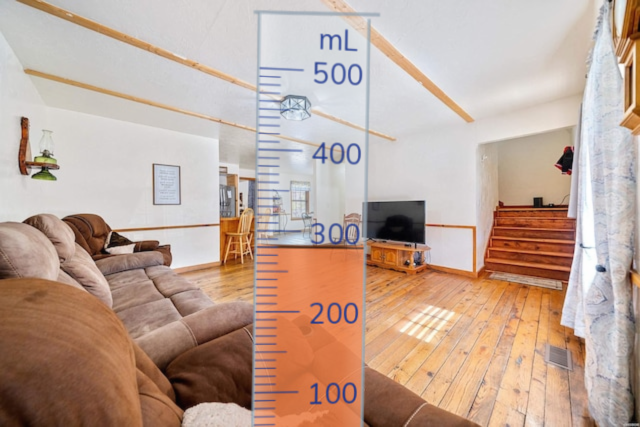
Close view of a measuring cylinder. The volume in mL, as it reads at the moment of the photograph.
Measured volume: 280 mL
